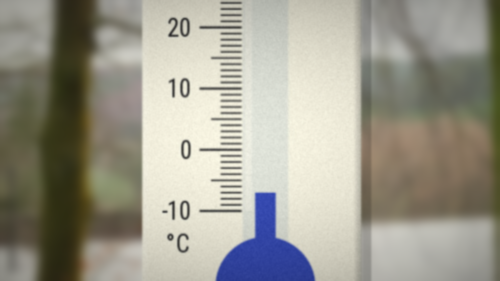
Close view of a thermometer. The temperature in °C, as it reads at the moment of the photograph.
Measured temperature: -7 °C
